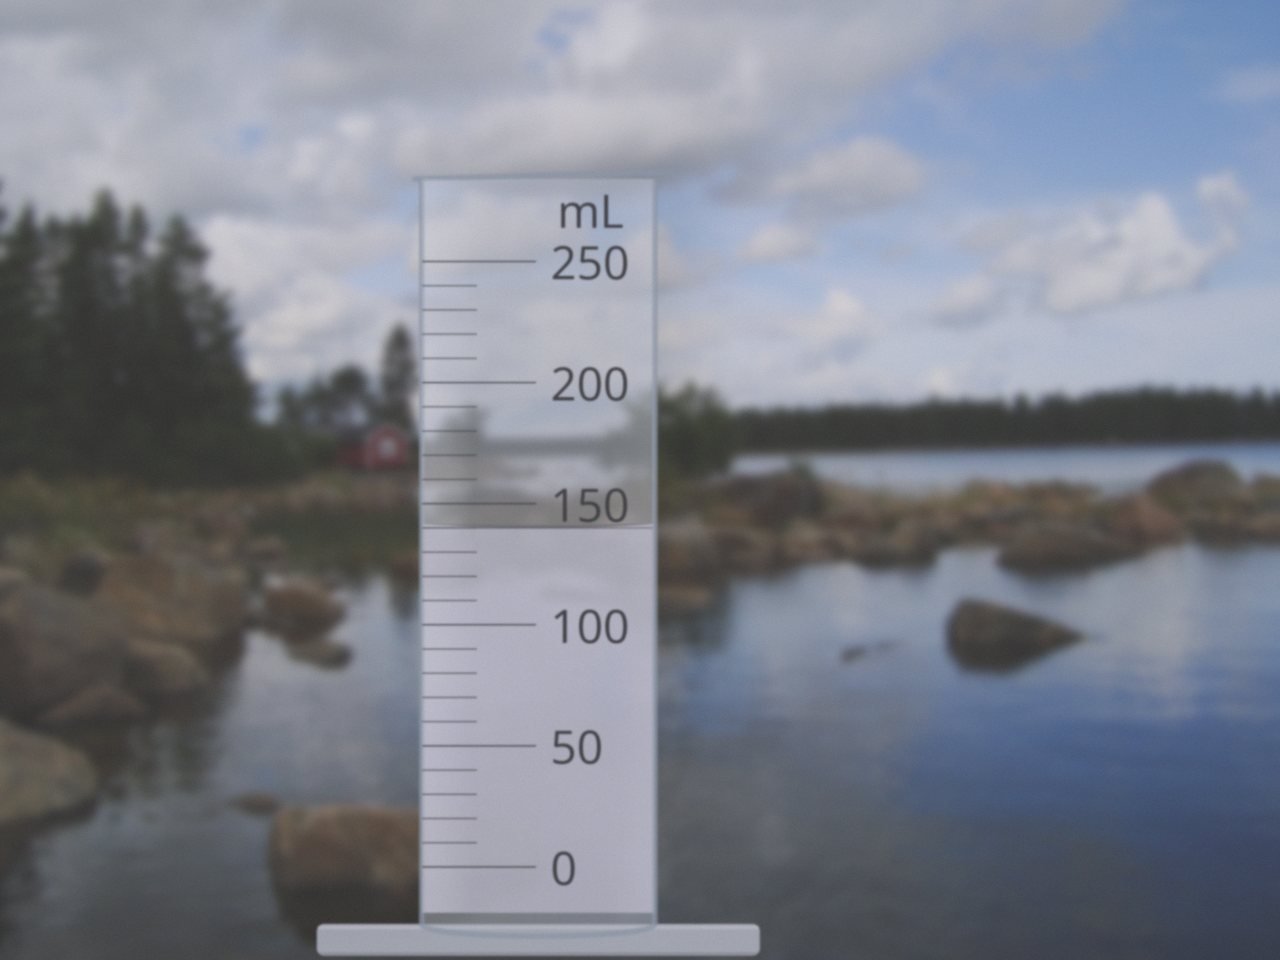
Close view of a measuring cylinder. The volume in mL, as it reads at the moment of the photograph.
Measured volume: 140 mL
